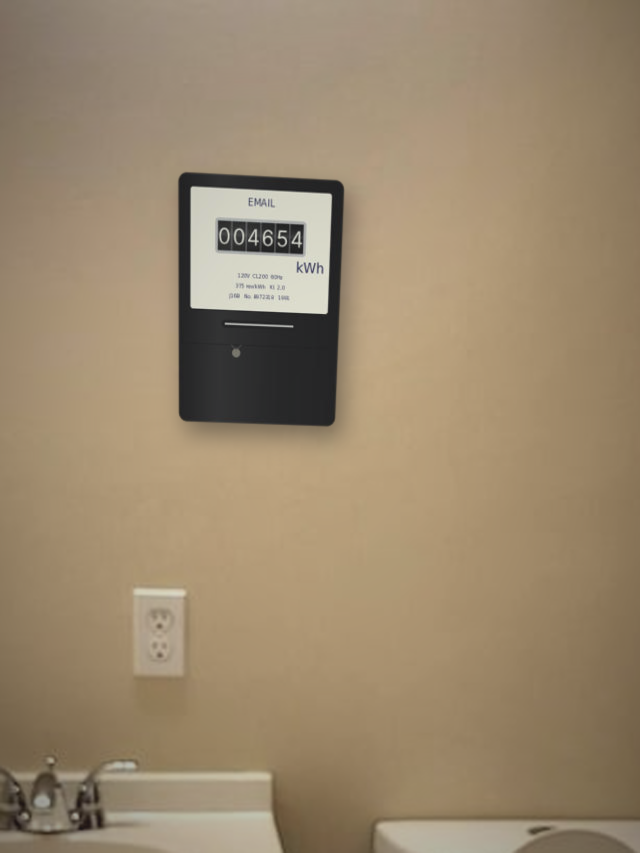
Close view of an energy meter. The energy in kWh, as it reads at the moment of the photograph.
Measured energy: 4654 kWh
